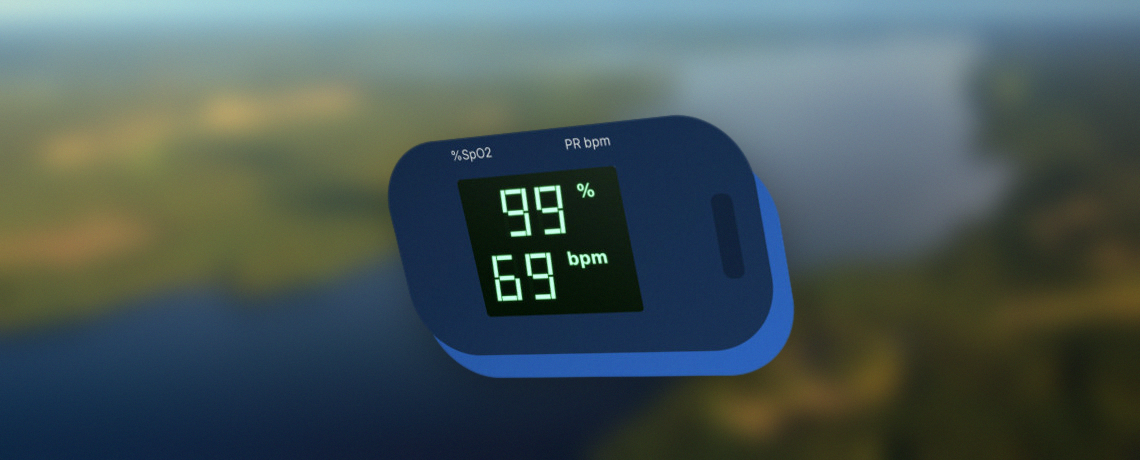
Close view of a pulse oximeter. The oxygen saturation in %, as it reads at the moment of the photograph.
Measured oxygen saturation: 99 %
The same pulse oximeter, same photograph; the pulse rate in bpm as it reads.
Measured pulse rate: 69 bpm
